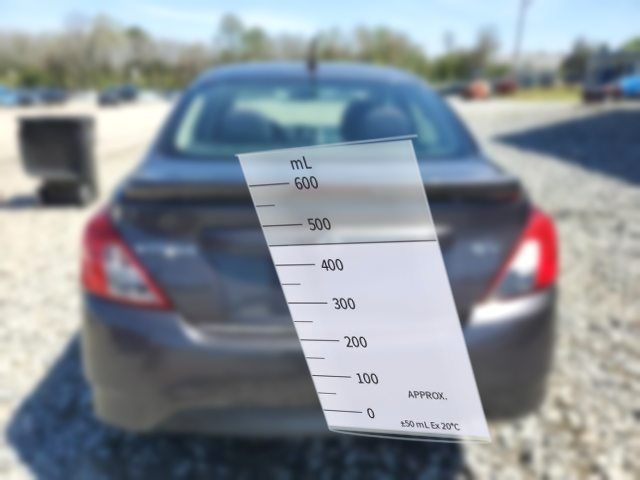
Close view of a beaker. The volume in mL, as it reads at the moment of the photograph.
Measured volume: 450 mL
